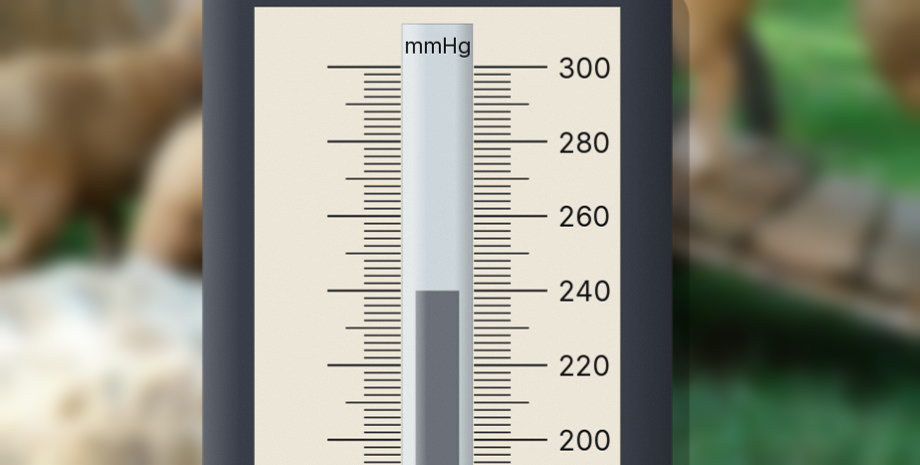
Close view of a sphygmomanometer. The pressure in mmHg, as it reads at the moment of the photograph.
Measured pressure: 240 mmHg
